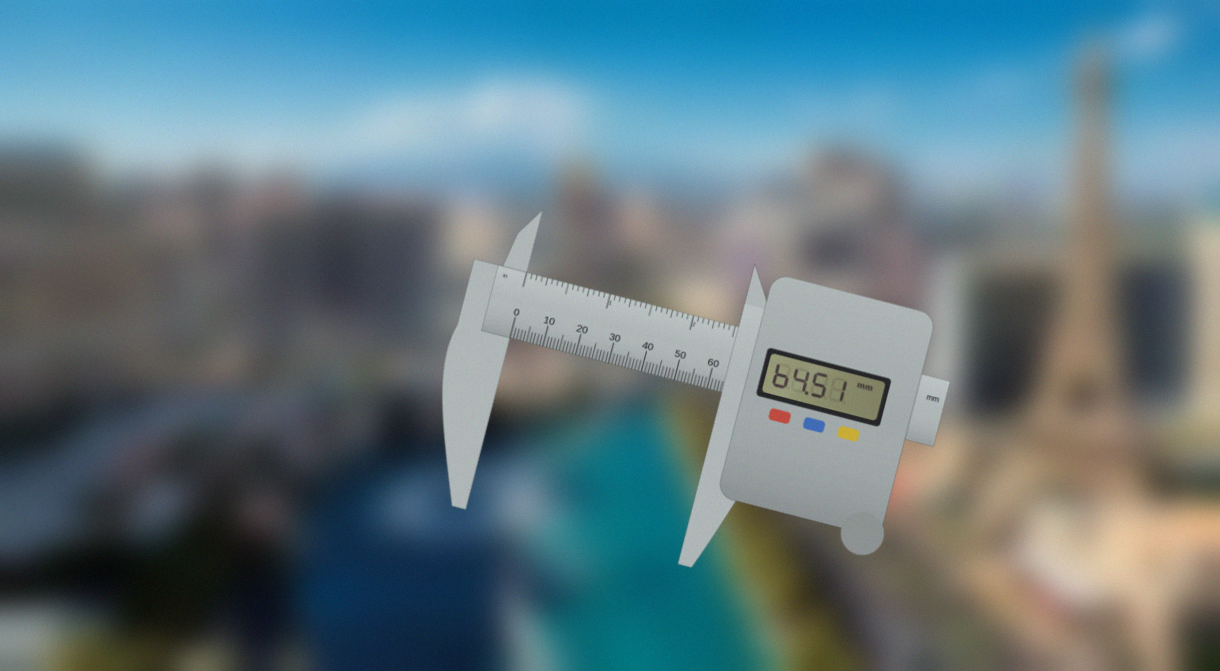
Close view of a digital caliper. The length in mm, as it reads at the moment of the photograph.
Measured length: 64.51 mm
